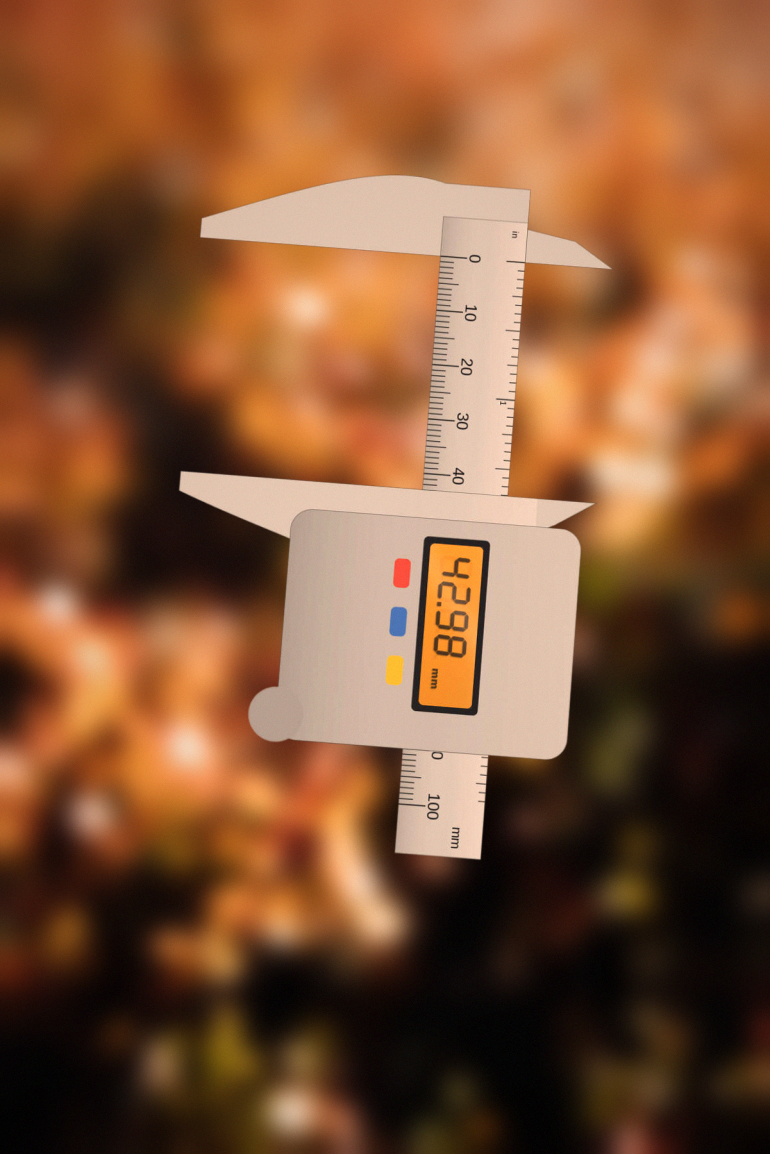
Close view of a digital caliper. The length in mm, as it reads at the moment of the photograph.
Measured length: 42.98 mm
